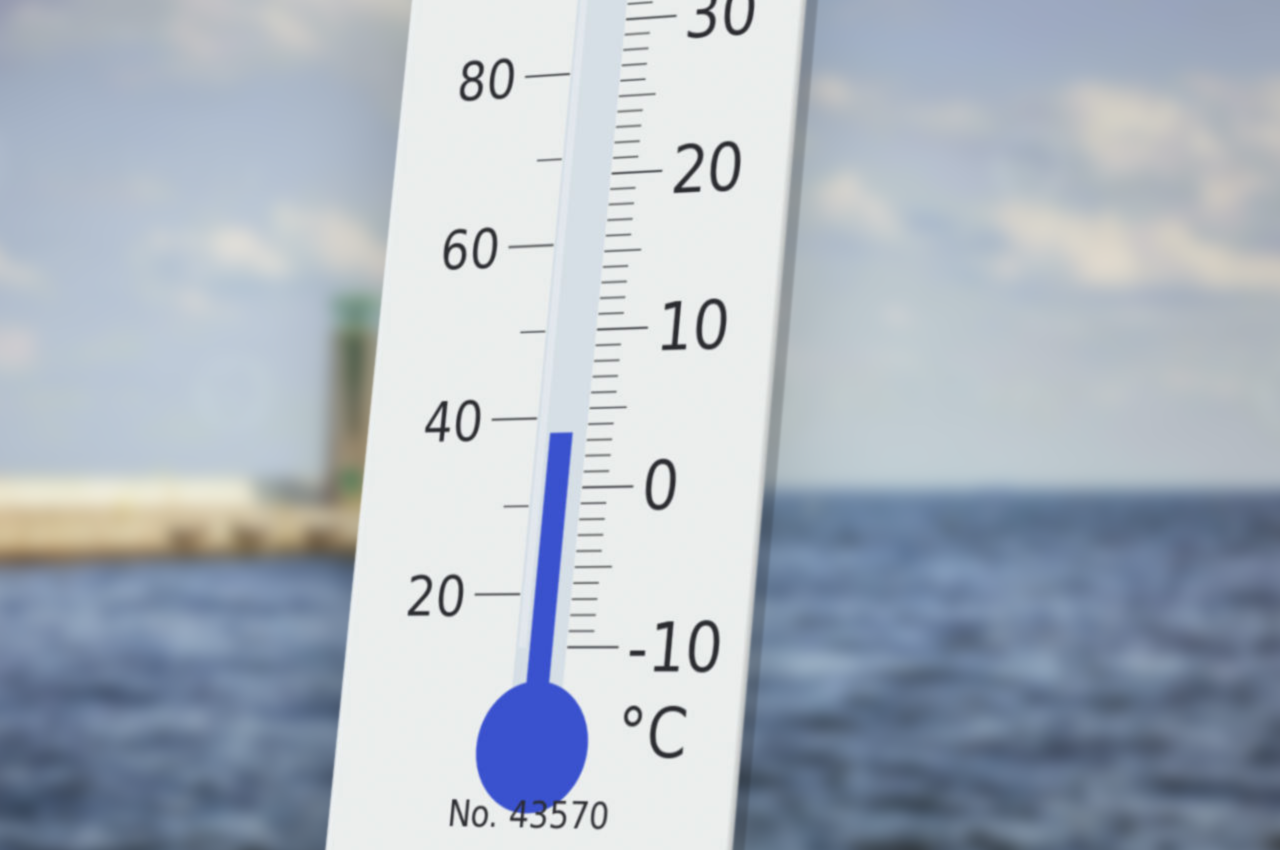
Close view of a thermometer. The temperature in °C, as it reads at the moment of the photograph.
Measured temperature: 3.5 °C
